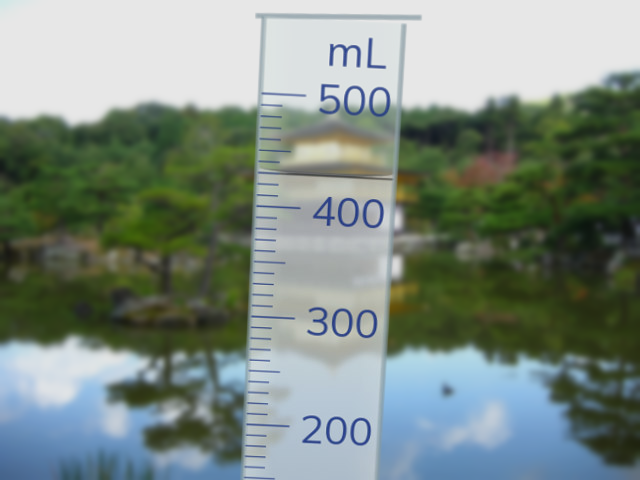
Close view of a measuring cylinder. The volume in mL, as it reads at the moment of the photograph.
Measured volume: 430 mL
